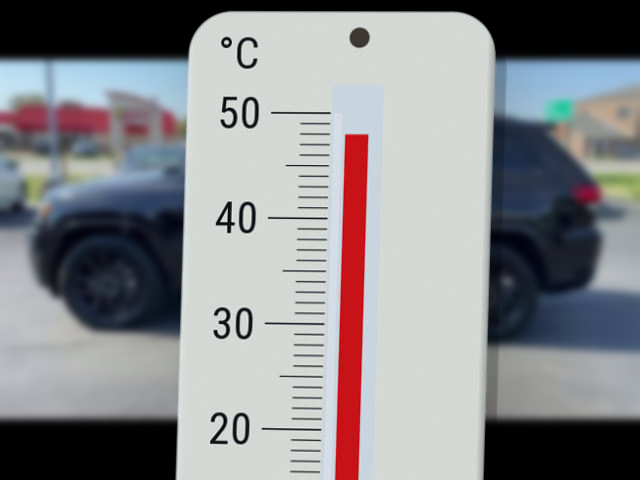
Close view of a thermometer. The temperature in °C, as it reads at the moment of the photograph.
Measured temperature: 48 °C
